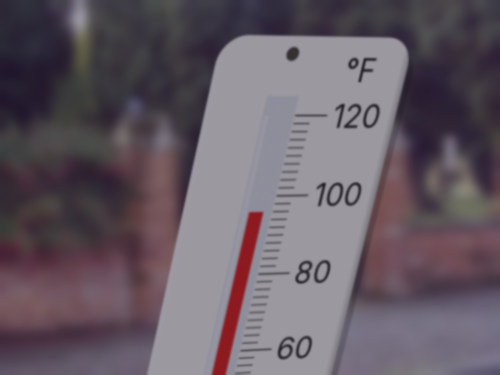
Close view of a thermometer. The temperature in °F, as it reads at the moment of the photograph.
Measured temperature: 96 °F
